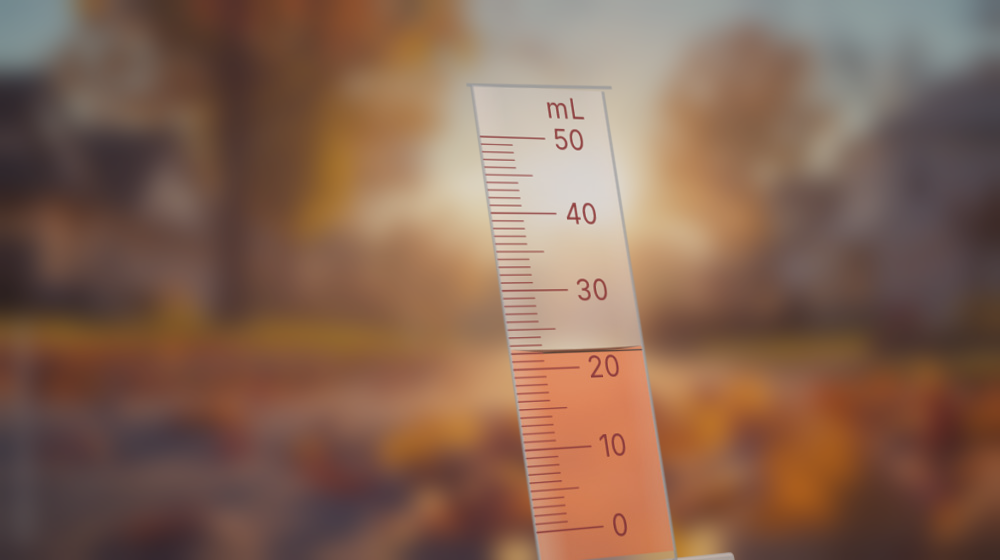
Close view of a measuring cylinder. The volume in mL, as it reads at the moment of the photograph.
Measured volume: 22 mL
